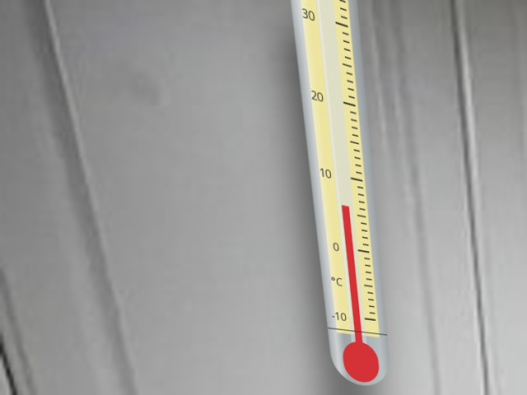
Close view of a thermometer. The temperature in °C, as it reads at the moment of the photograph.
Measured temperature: 6 °C
